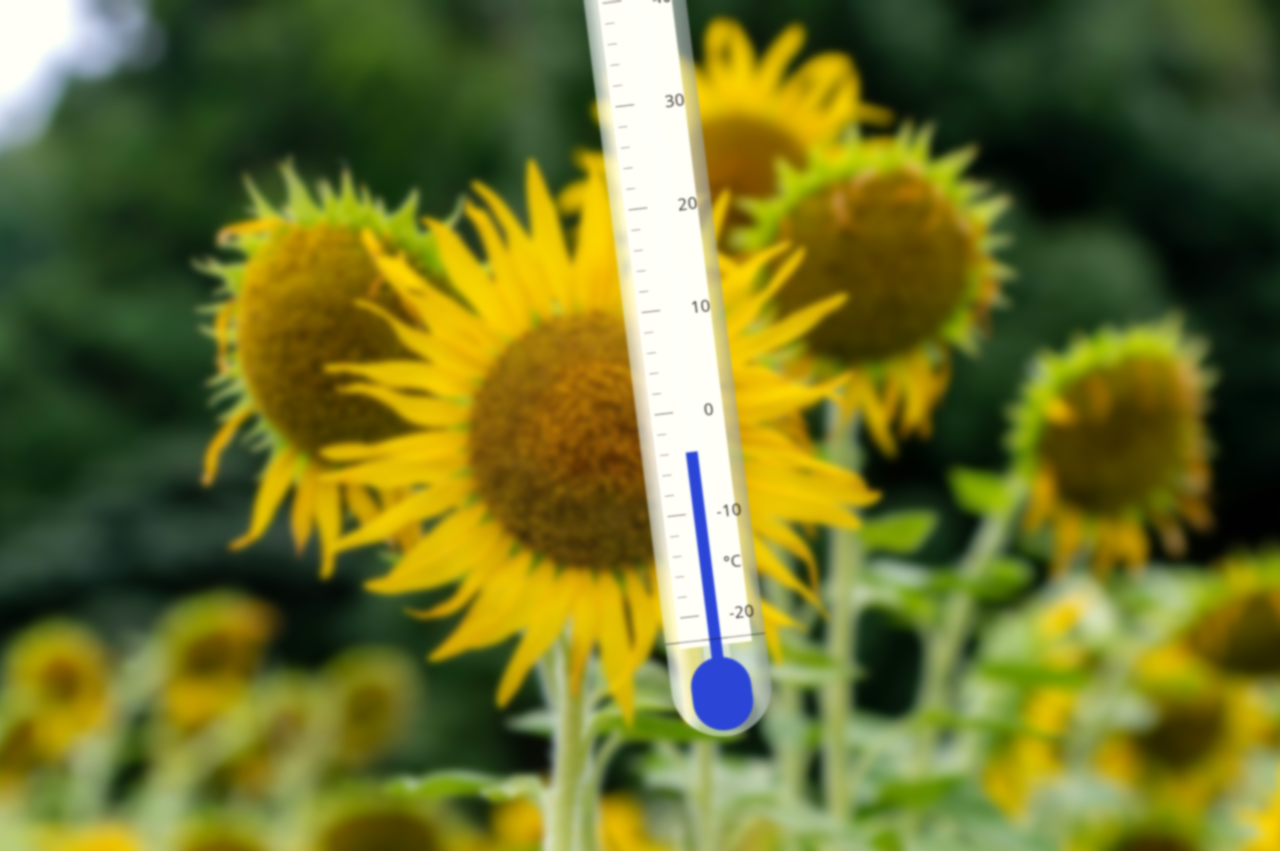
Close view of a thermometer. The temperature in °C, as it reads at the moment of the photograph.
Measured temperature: -4 °C
